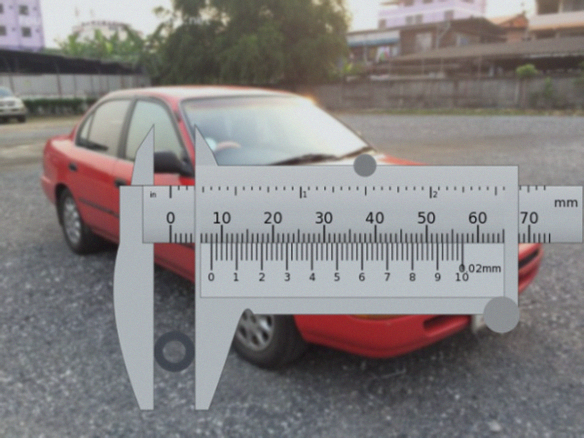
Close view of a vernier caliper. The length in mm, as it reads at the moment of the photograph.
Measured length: 8.0 mm
